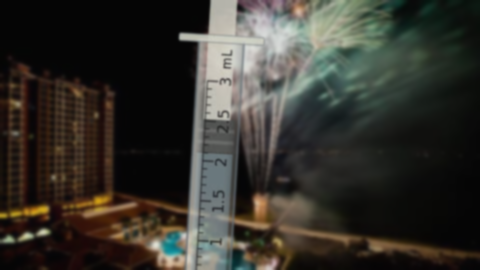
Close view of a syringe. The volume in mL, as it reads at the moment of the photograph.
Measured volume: 2.1 mL
